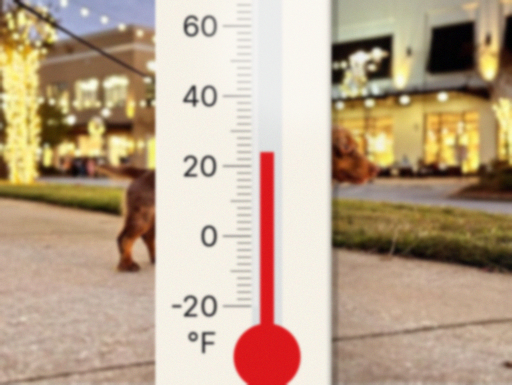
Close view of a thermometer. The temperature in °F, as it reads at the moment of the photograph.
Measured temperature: 24 °F
